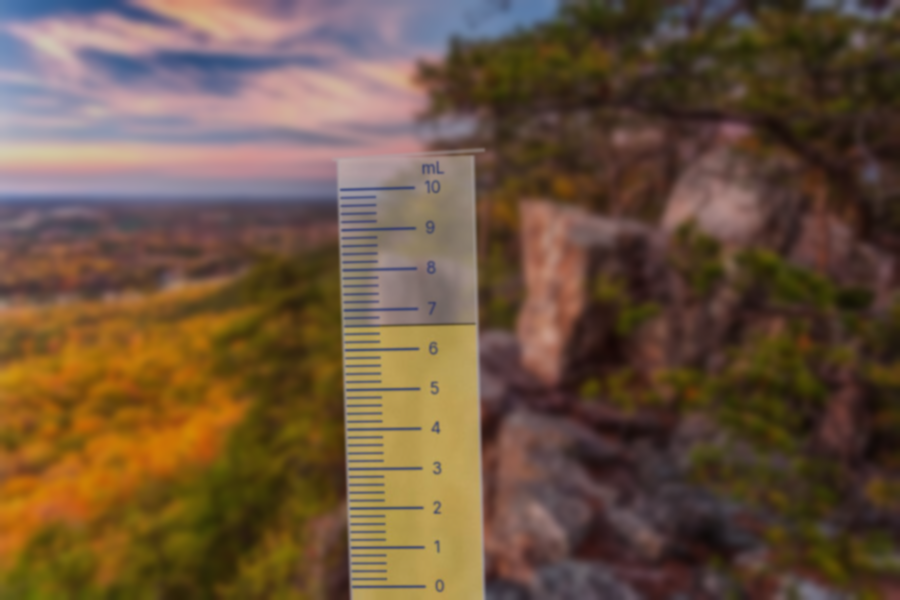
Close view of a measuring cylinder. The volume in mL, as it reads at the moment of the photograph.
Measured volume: 6.6 mL
